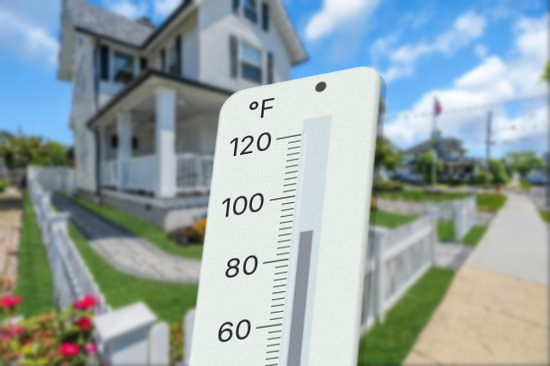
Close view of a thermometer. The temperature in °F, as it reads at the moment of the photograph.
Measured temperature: 88 °F
